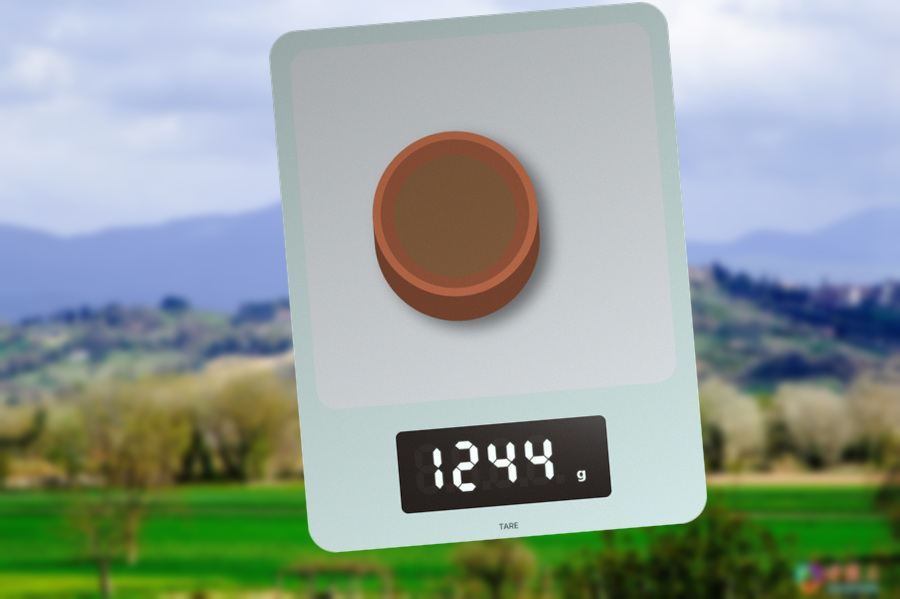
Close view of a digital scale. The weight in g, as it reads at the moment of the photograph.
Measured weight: 1244 g
